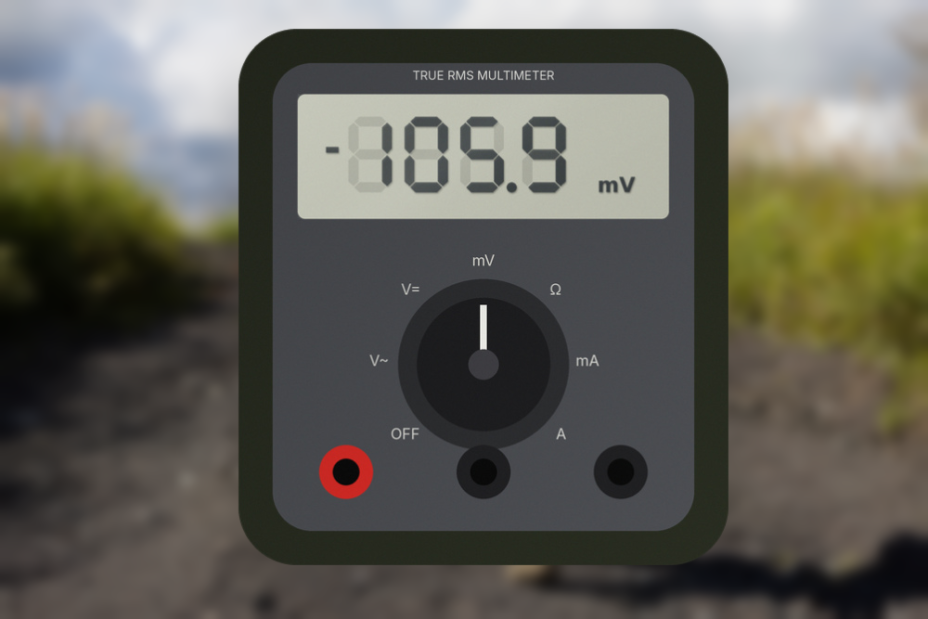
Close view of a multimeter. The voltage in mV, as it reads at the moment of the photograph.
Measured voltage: -105.9 mV
